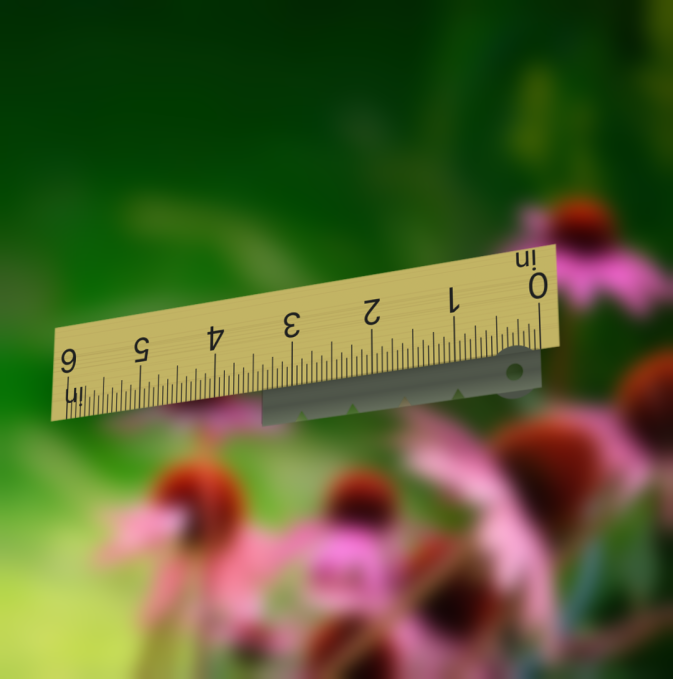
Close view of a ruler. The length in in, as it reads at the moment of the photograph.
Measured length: 3.375 in
